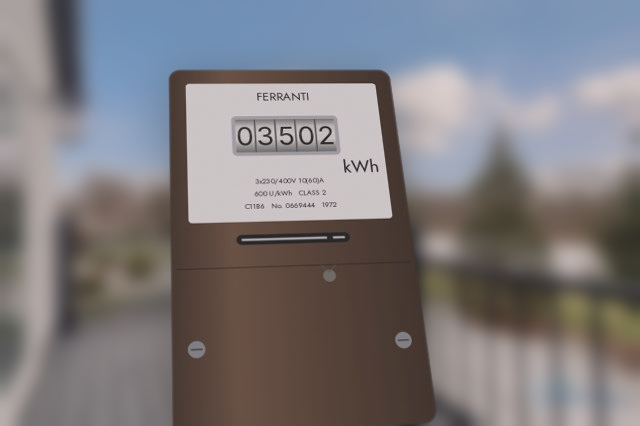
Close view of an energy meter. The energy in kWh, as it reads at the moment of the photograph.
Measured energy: 3502 kWh
